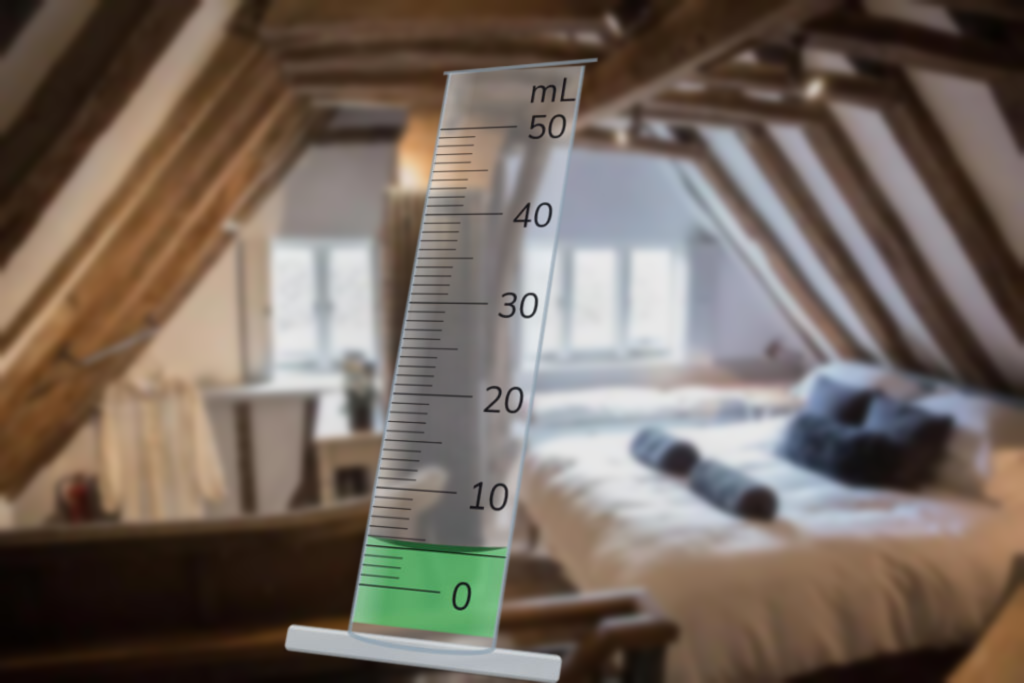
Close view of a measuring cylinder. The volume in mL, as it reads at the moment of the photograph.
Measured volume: 4 mL
